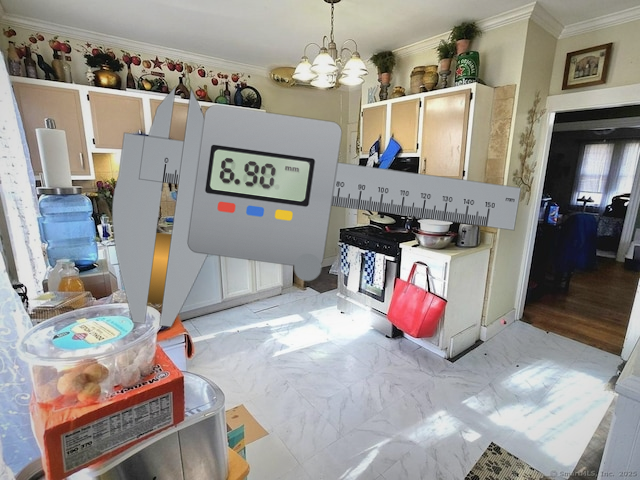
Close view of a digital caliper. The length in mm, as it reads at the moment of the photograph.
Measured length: 6.90 mm
